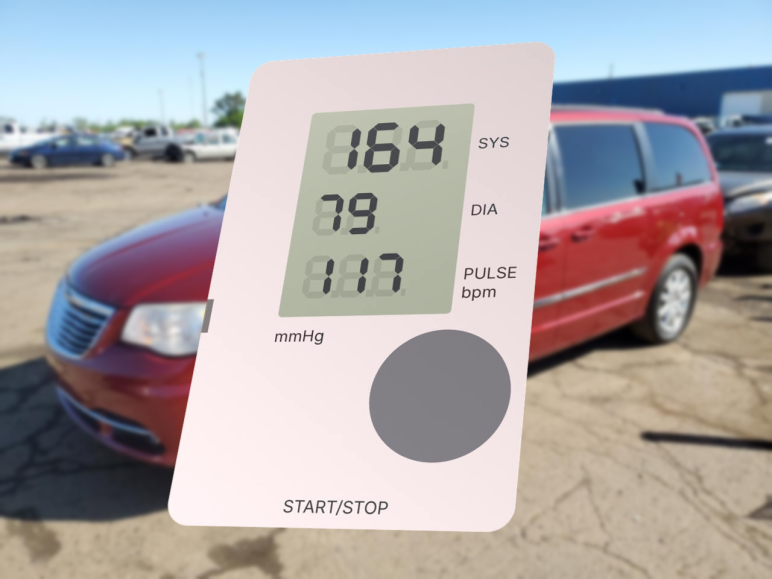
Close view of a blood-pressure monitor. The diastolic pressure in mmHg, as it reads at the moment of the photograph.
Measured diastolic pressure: 79 mmHg
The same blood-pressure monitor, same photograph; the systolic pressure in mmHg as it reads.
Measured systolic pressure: 164 mmHg
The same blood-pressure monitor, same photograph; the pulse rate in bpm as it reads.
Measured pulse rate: 117 bpm
